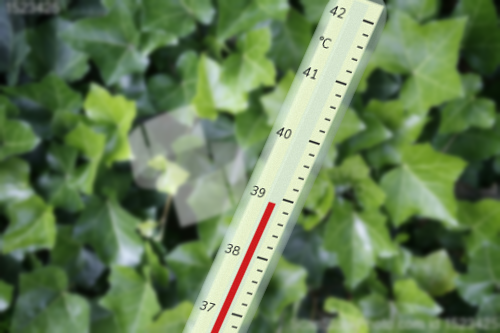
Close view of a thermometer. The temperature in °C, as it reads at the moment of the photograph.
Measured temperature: 38.9 °C
